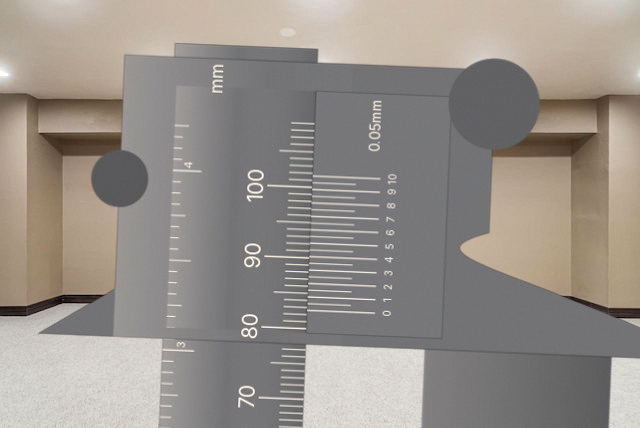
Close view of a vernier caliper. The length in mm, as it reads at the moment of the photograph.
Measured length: 82.6 mm
